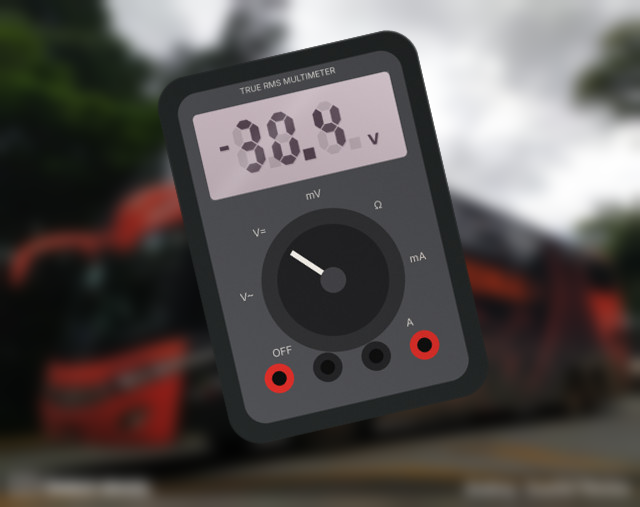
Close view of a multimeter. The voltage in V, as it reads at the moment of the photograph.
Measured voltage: -30.4 V
